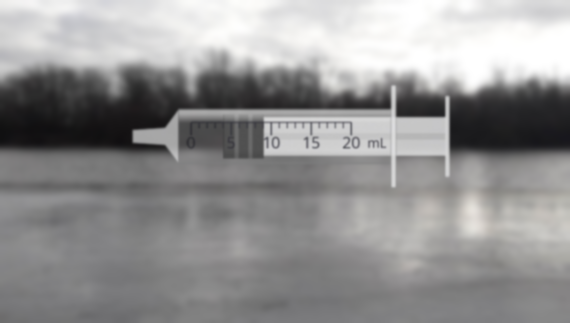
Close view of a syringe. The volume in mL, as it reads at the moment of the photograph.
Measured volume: 4 mL
